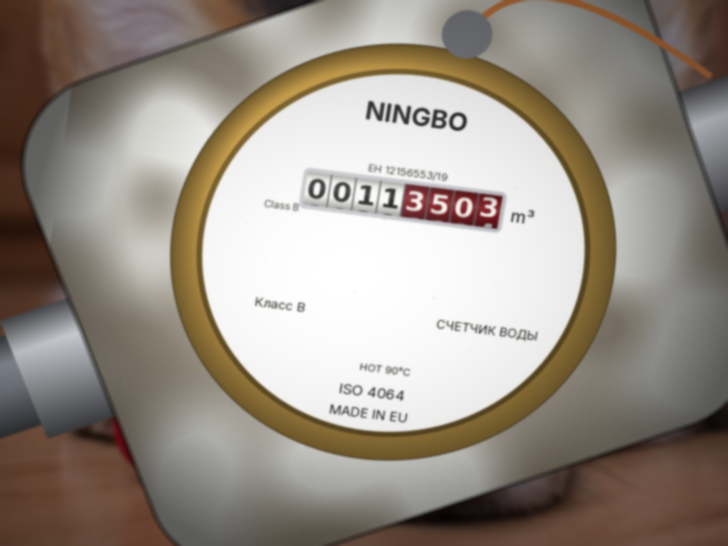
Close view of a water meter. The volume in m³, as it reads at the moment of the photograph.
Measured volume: 11.3503 m³
